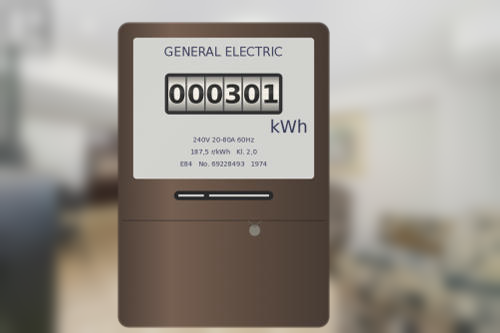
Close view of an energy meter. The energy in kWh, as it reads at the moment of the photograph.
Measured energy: 301 kWh
